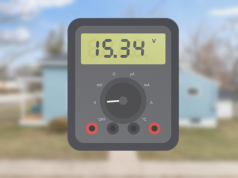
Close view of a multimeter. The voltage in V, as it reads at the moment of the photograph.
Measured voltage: 15.34 V
